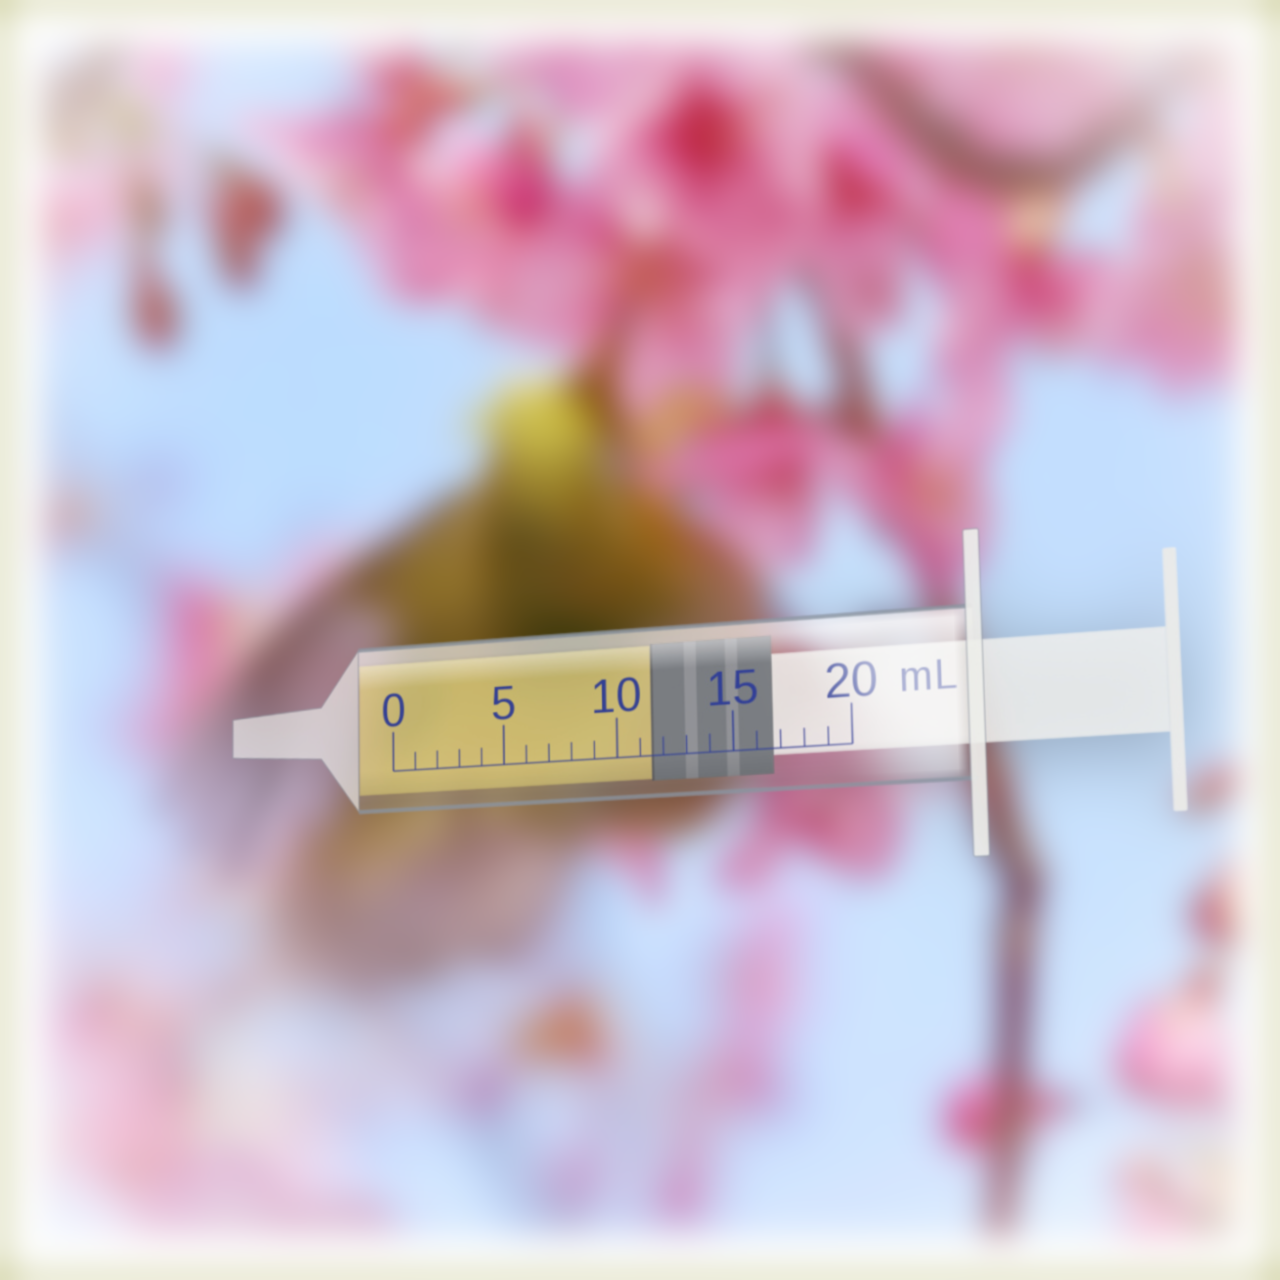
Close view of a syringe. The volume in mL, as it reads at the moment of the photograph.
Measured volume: 11.5 mL
